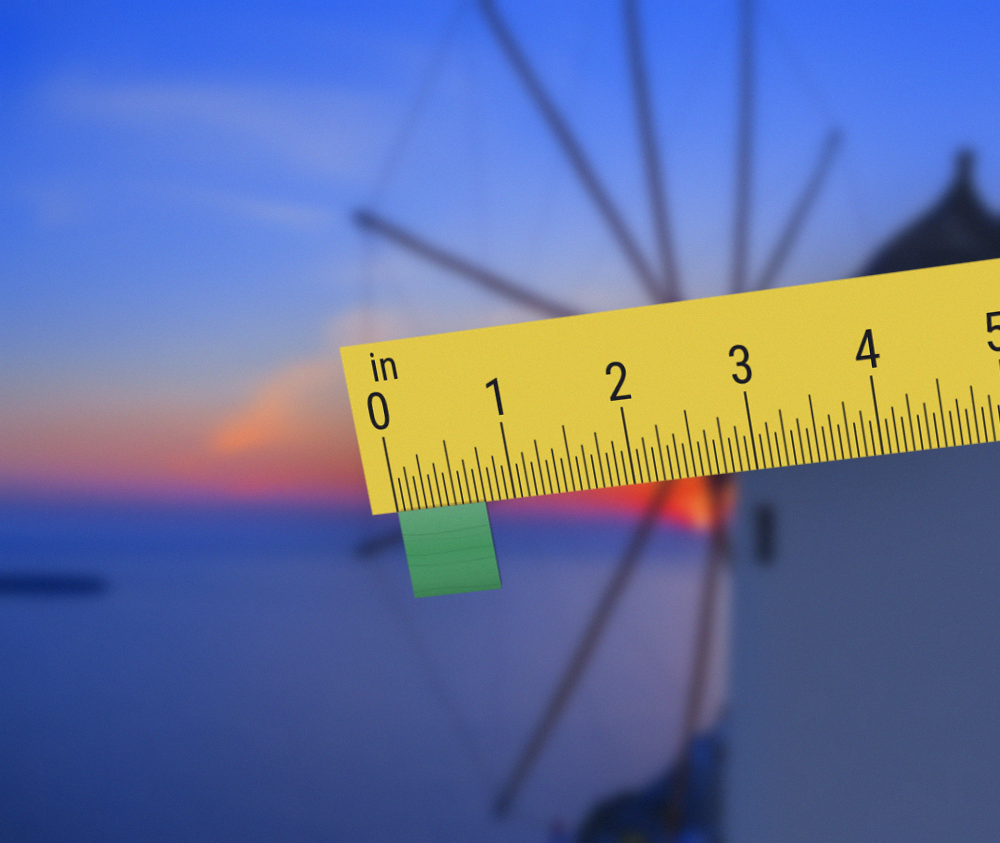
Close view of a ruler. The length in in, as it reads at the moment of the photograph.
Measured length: 0.75 in
